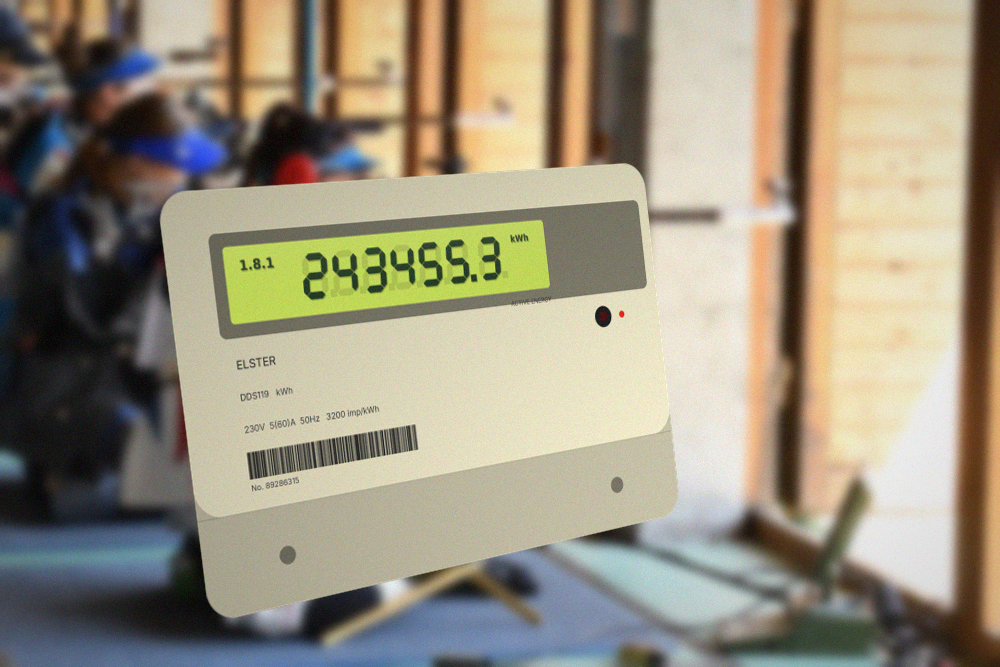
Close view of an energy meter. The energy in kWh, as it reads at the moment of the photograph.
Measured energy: 243455.3 kWh
